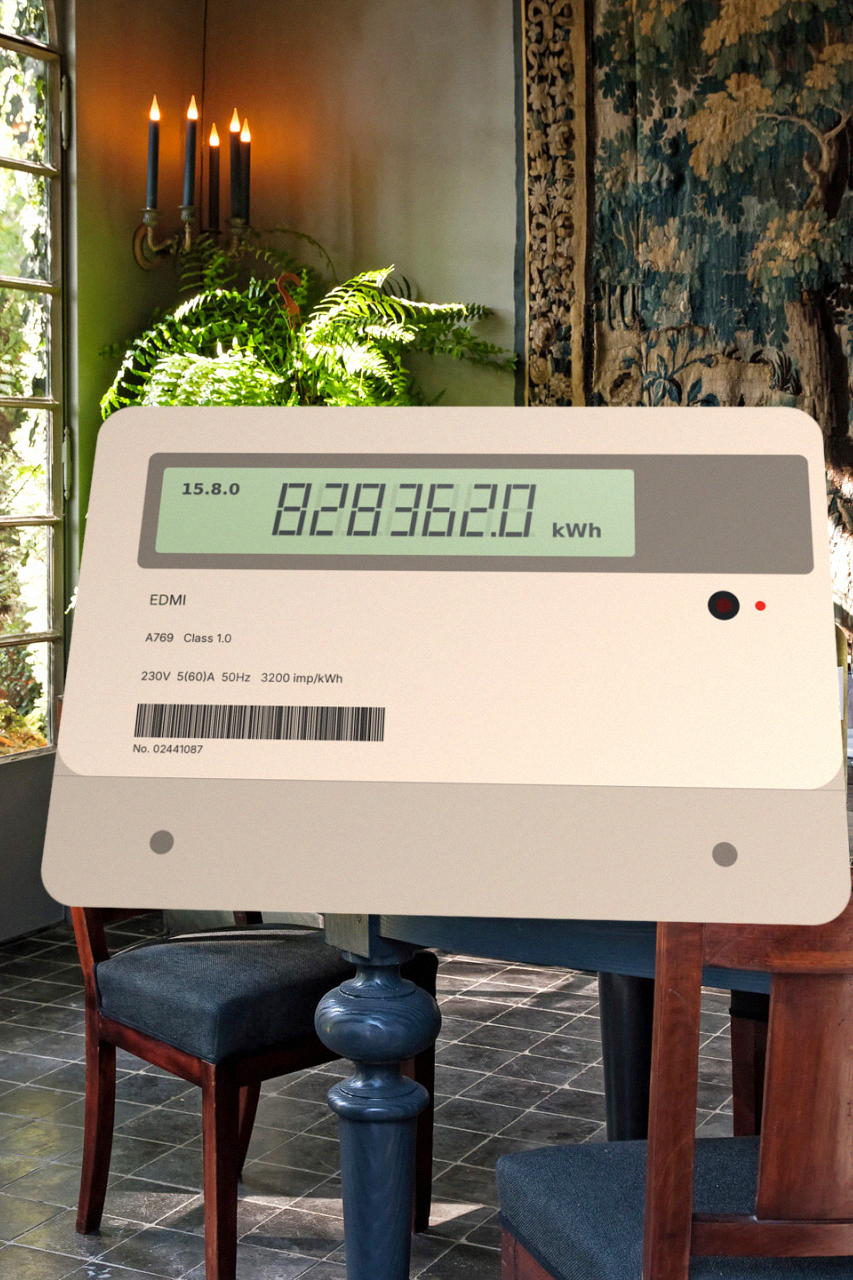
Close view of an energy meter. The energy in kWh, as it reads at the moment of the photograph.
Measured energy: 828362.0 kWh
